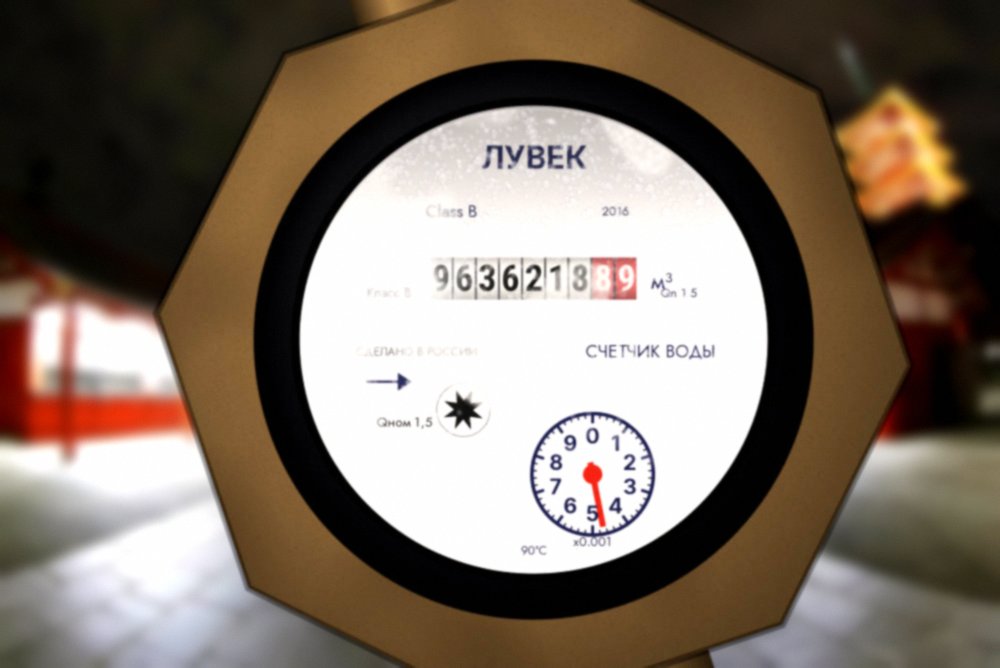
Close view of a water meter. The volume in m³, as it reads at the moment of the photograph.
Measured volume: 9636218.894 m³
